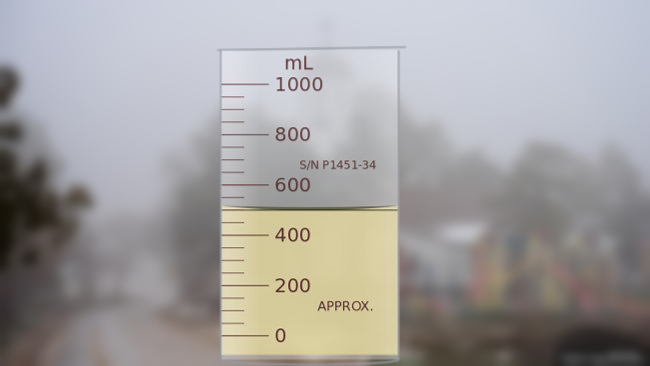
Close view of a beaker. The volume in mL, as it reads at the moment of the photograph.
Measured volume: 500 mL
